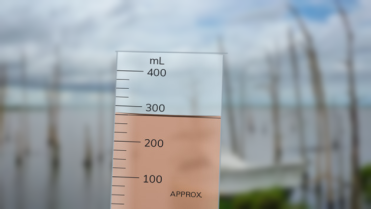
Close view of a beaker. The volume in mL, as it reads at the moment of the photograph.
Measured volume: 275 mL
